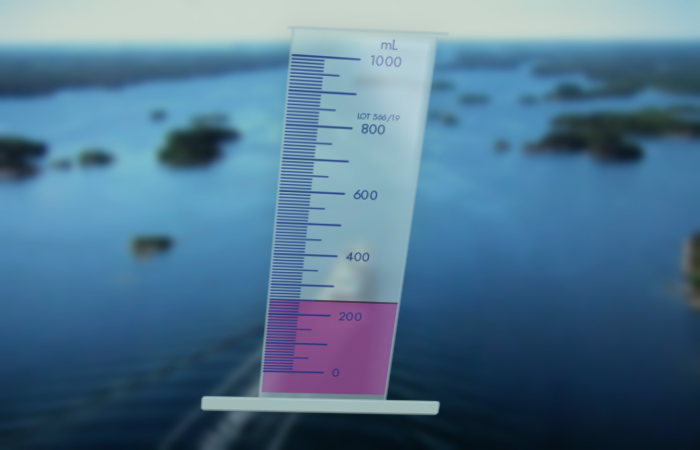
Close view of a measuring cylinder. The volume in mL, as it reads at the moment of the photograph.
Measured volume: 250 mL
